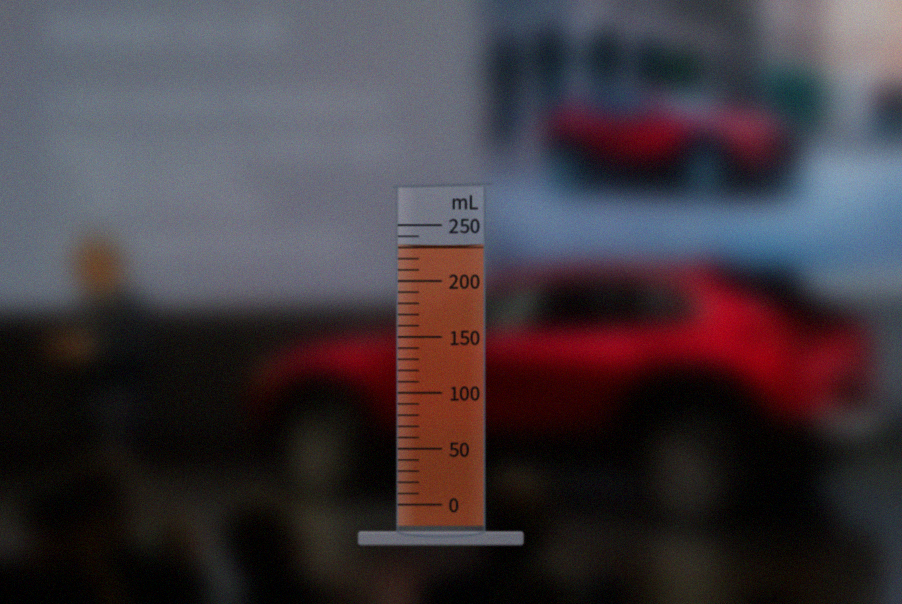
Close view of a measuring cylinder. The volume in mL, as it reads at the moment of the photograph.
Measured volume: 230 mL
